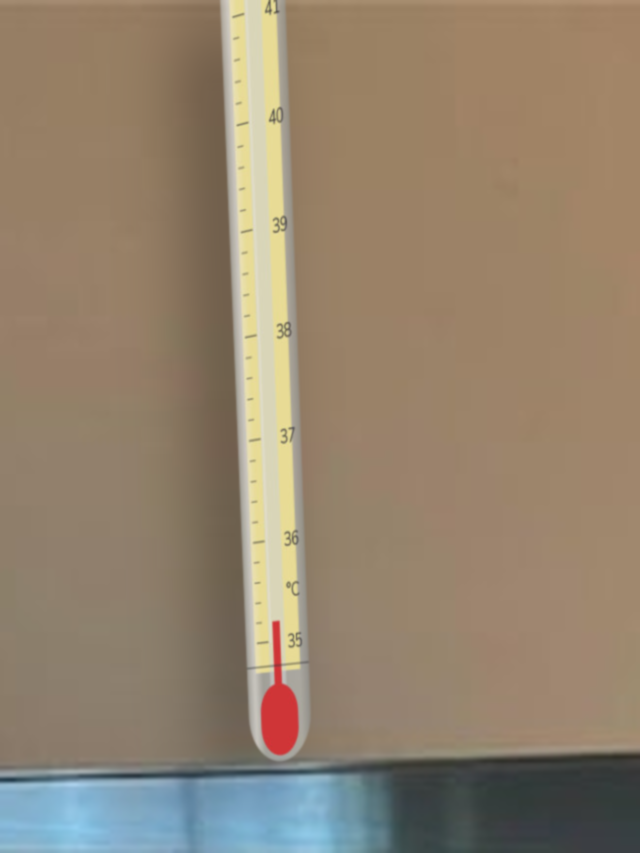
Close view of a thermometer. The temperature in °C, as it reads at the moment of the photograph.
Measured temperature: 35.2 °C
